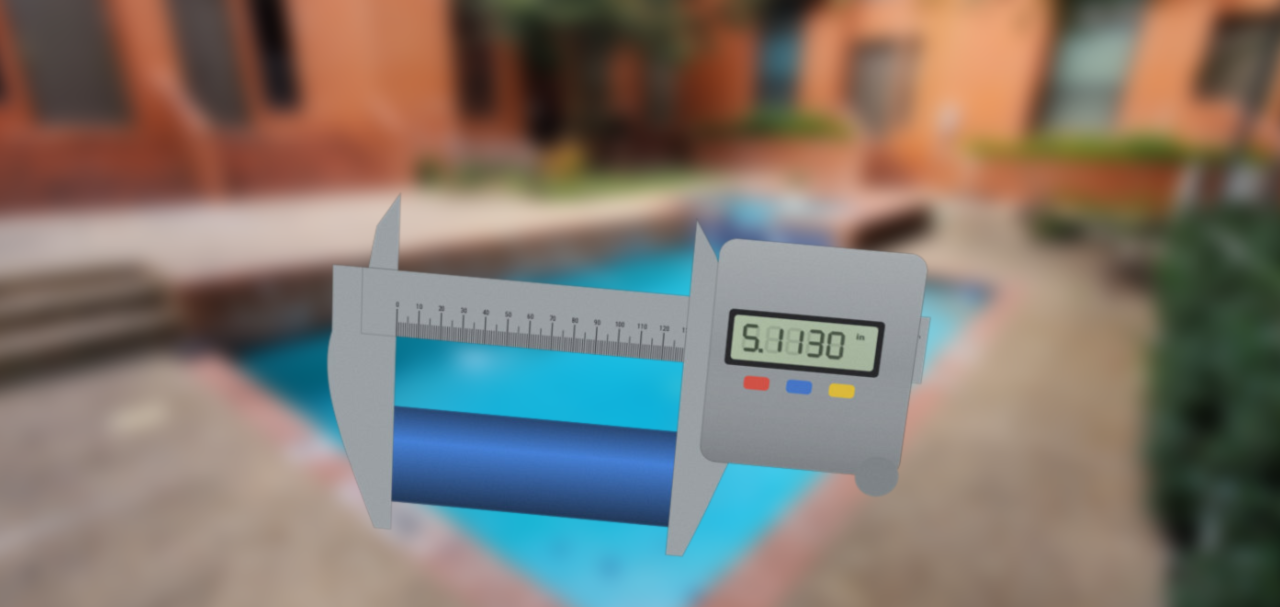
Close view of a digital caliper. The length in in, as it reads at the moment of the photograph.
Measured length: 5.1130 in
